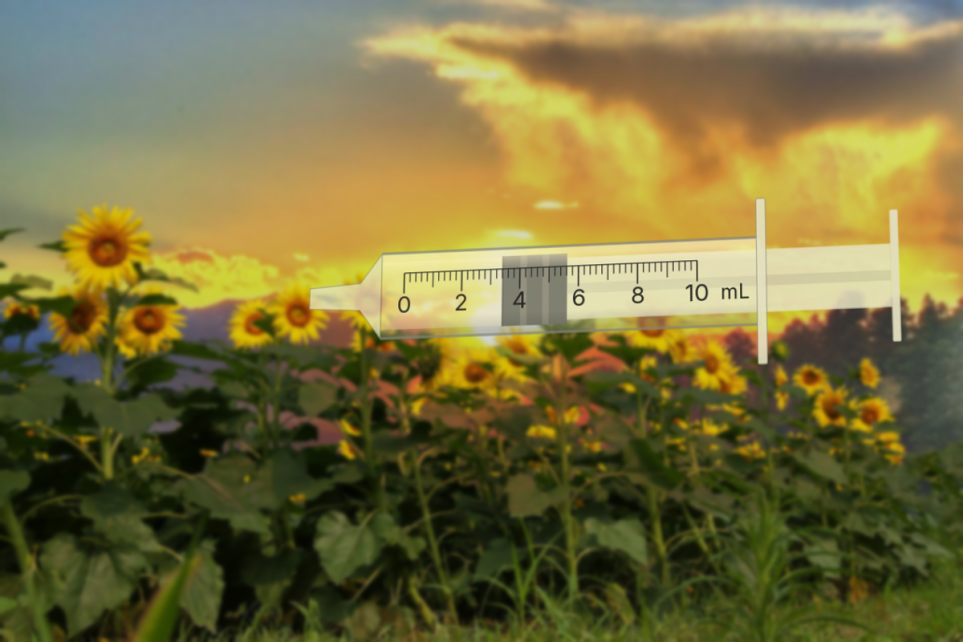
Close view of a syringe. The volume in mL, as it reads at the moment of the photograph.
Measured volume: 3.4 mL
